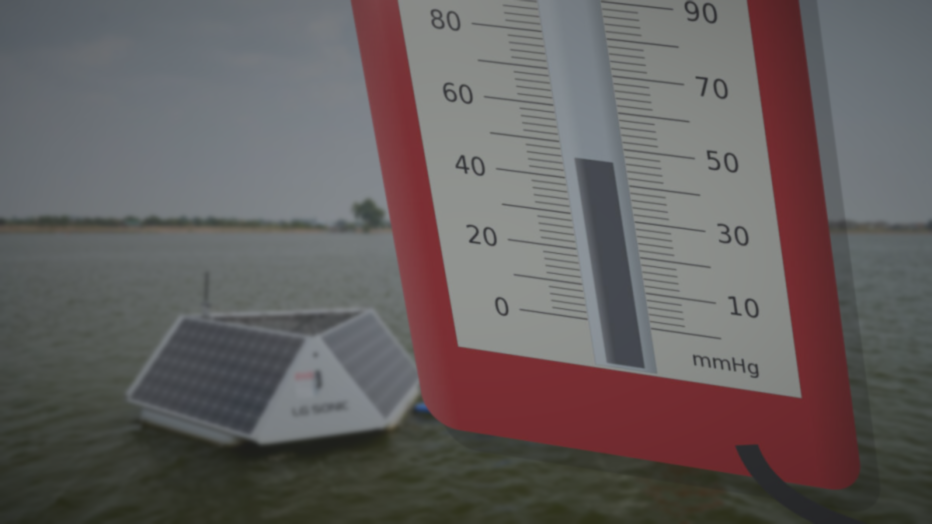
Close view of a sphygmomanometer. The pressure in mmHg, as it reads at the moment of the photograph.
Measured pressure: 46 mmHg
